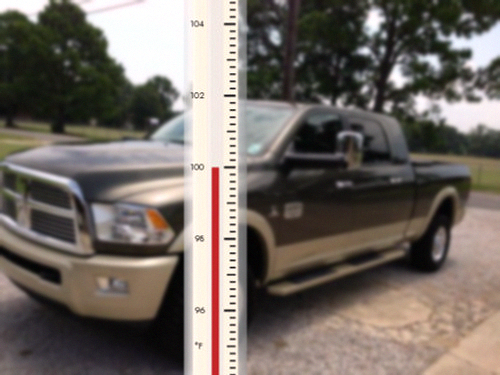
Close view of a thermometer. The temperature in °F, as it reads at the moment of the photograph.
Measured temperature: 100 °F
